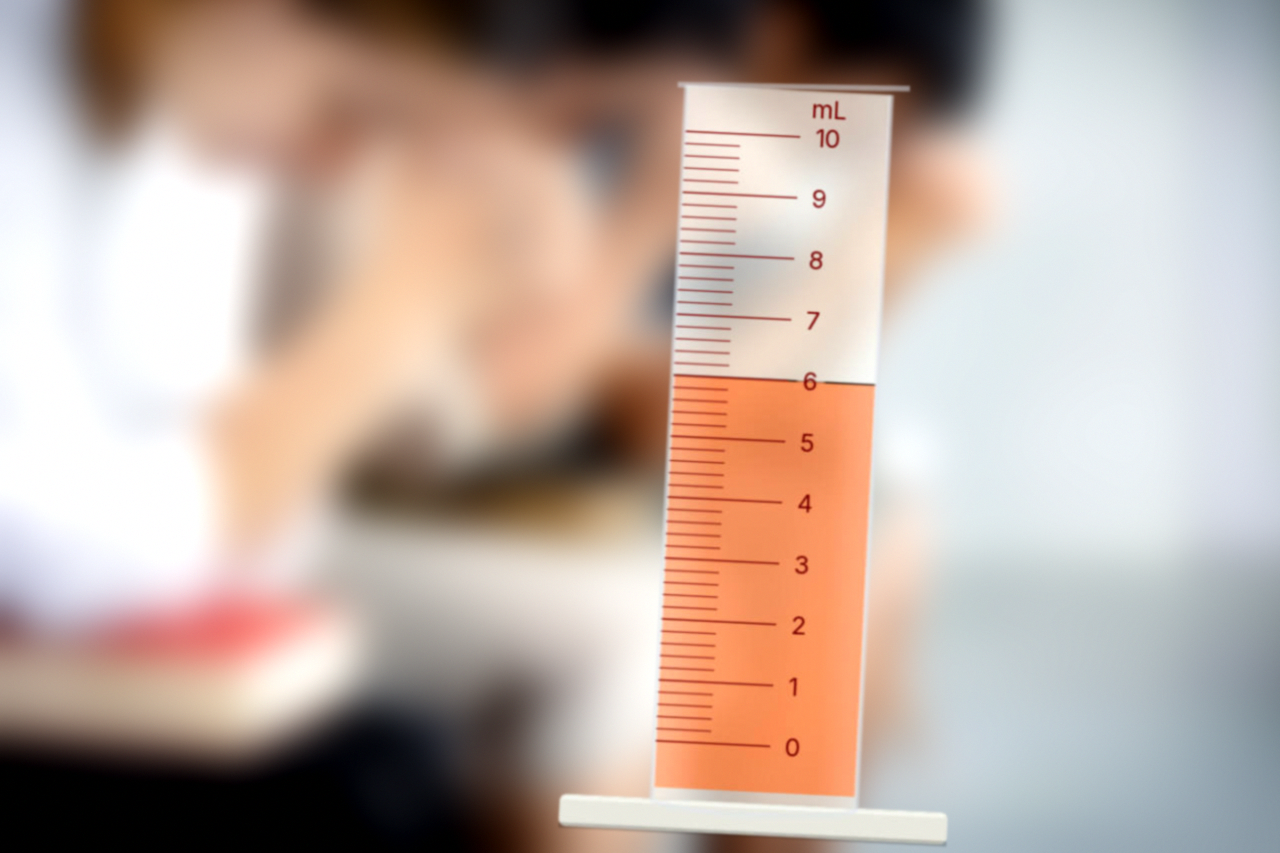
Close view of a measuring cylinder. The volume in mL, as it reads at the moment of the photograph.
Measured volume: 6 mL
